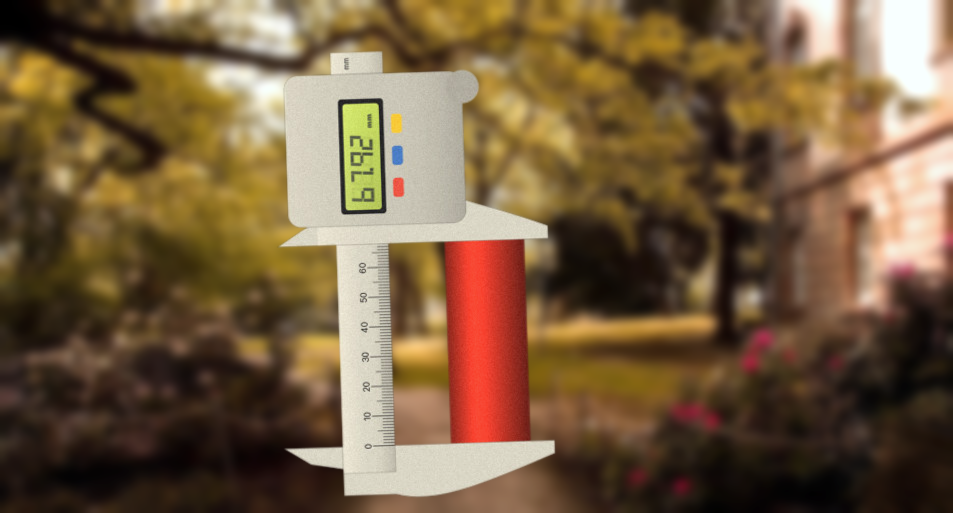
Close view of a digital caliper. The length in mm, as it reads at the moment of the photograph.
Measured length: 67.92 mm
